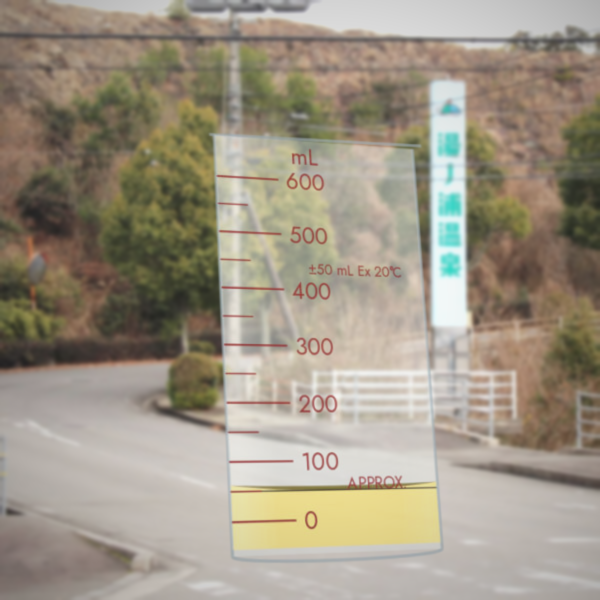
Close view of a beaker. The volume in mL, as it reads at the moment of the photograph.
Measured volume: 50 mL
